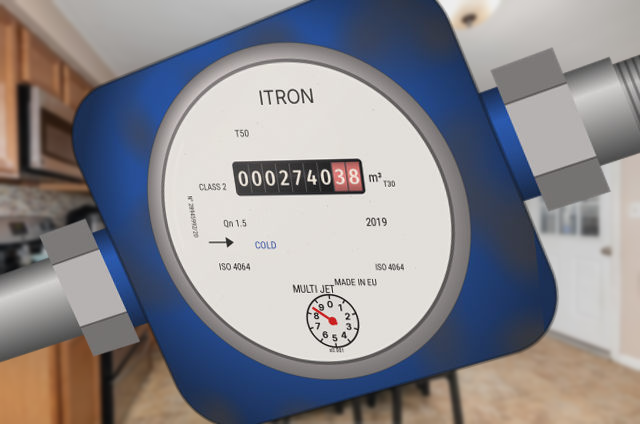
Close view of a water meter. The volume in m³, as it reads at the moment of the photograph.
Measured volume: 2740.388 m³
